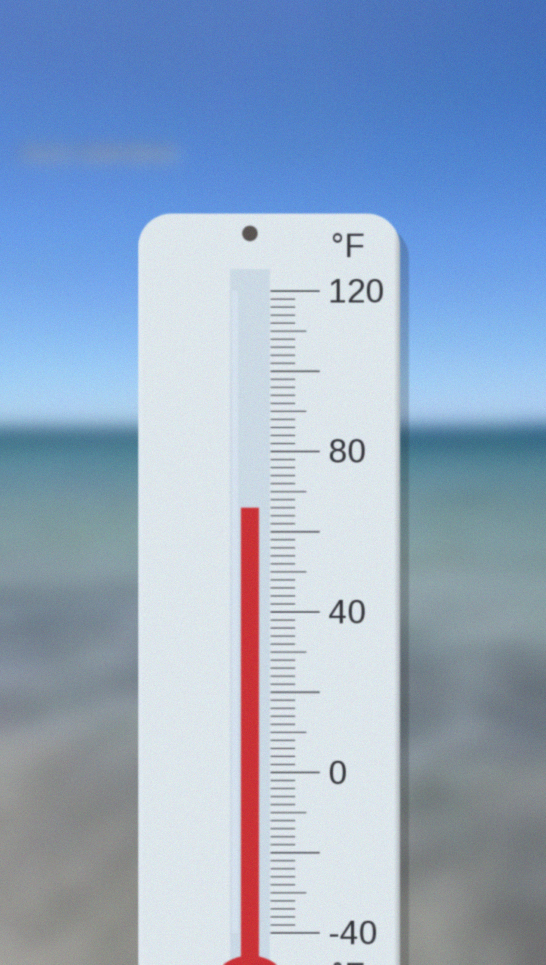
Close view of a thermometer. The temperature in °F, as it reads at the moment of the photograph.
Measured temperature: 66 °F
